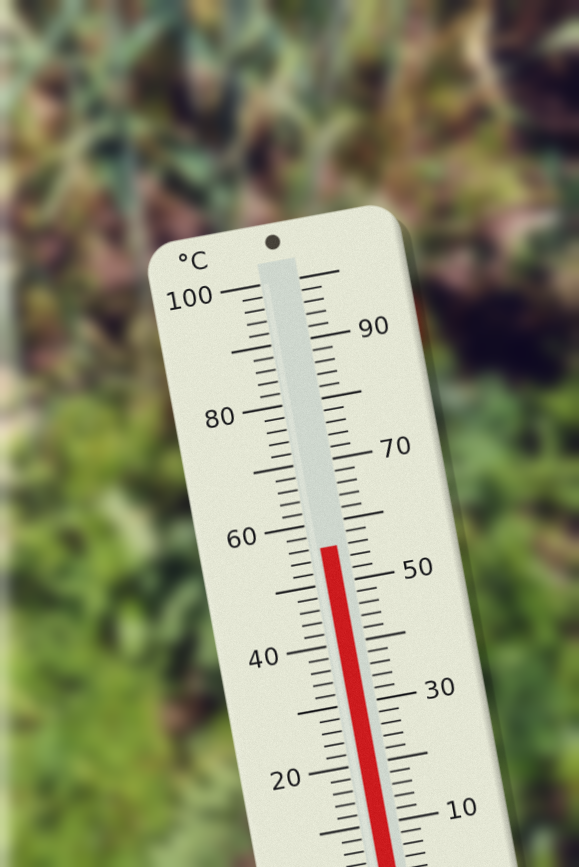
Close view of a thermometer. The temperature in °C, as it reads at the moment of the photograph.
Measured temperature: 56 °C
